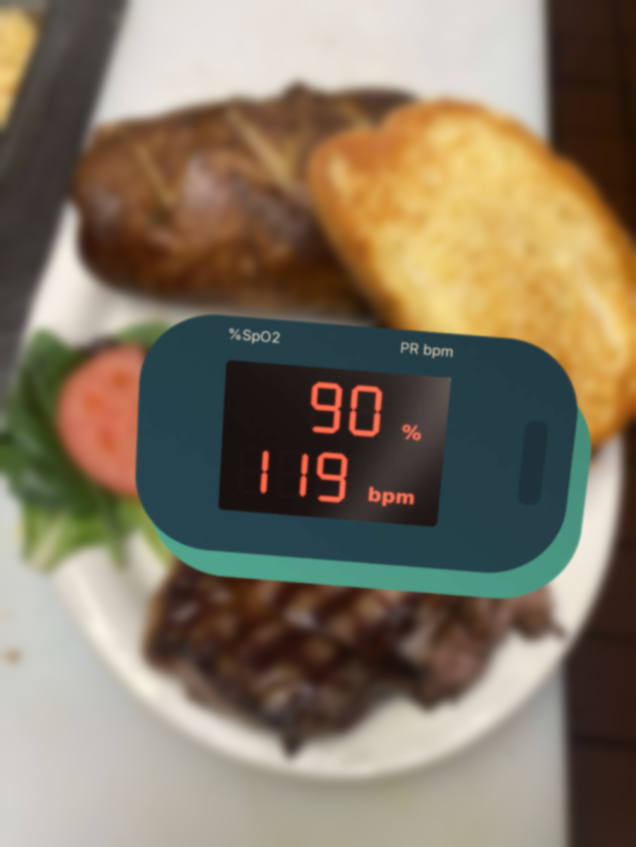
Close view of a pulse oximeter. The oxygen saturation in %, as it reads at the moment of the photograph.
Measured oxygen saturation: 90 %
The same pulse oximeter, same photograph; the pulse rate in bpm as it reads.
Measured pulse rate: 119 bpm
